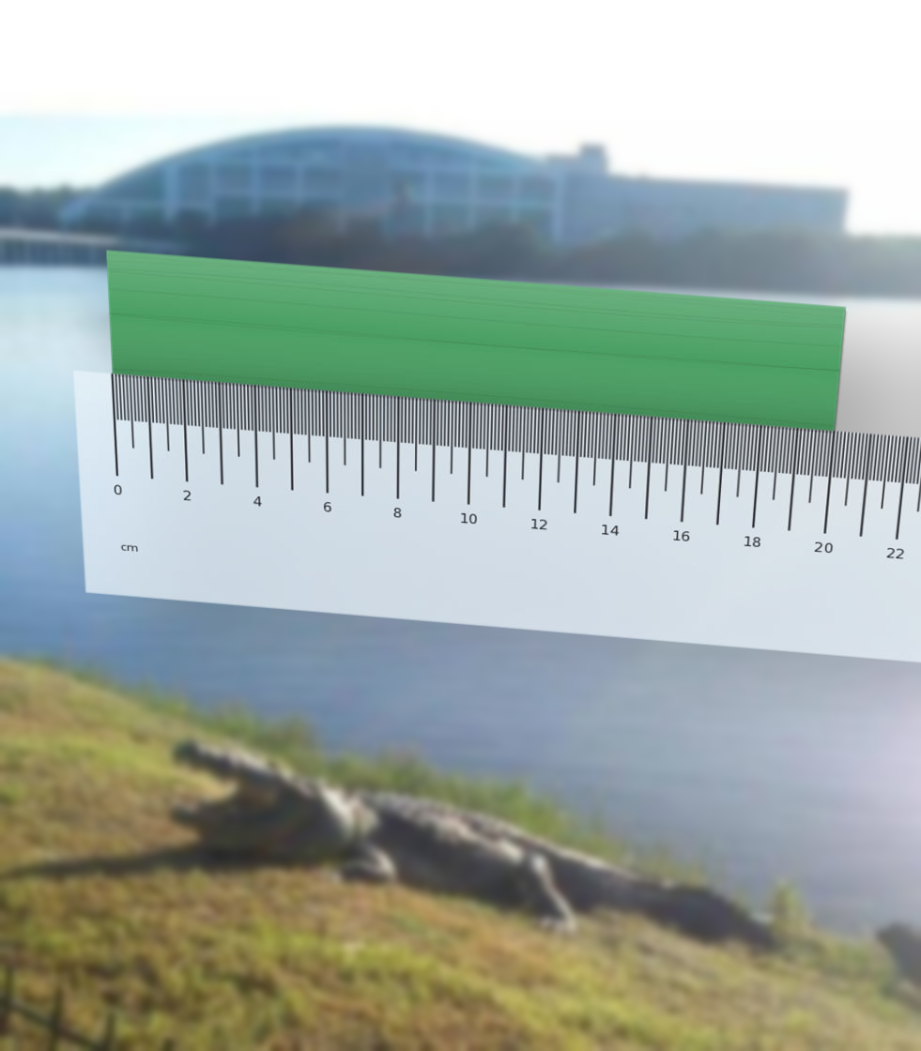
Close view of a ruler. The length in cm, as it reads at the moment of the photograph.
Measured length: 20 cm
